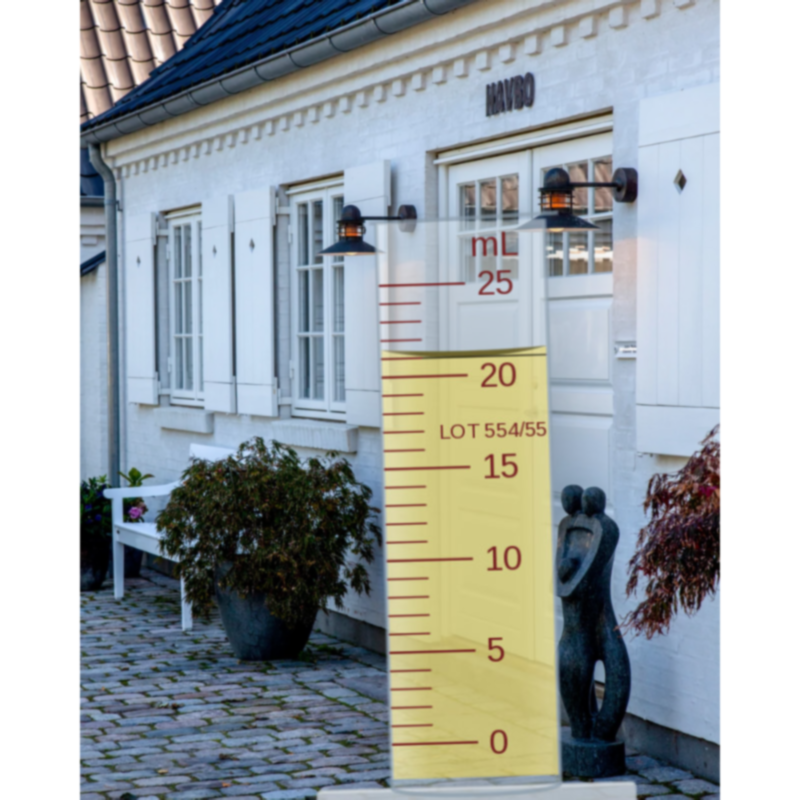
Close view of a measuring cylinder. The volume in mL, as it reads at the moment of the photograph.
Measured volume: 21 mL
